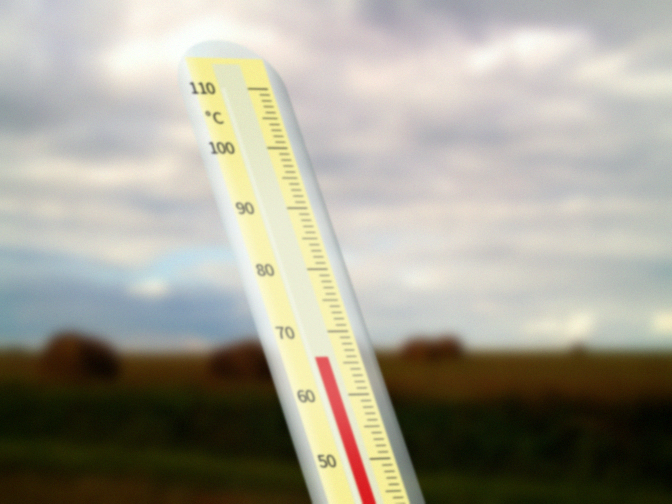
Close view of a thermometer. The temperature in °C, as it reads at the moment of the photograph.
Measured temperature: 66 °C
